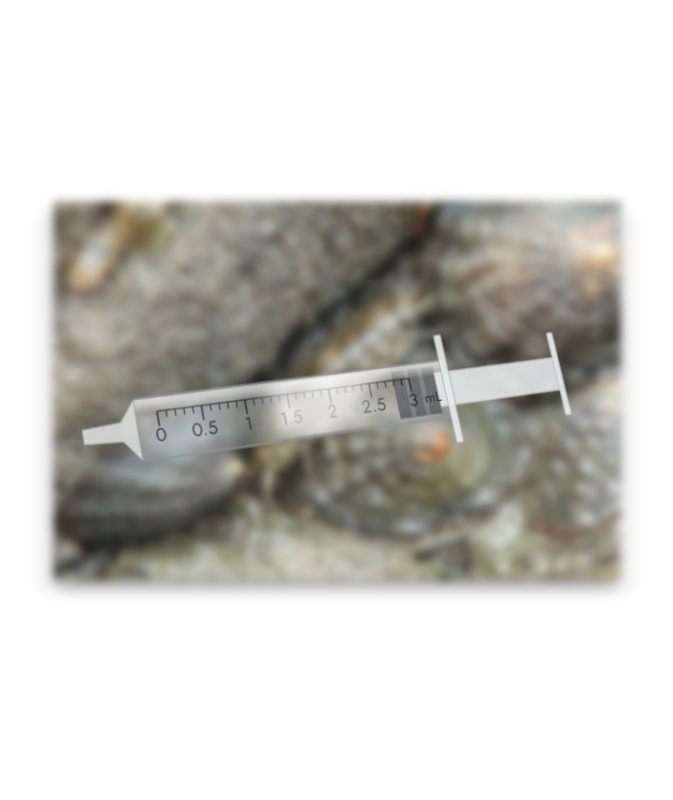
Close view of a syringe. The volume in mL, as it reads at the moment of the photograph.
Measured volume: 2.8 mL
